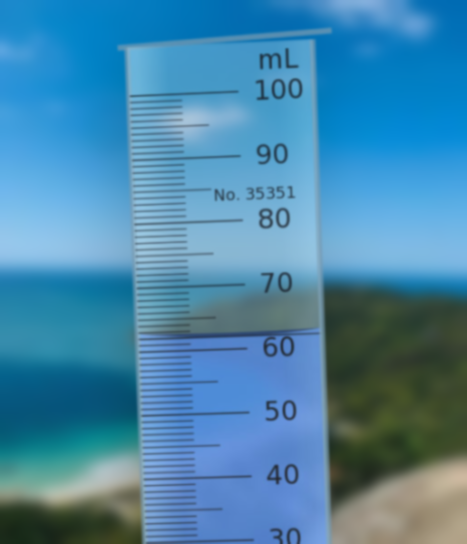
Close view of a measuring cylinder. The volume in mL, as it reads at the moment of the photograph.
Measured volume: 62 mL
